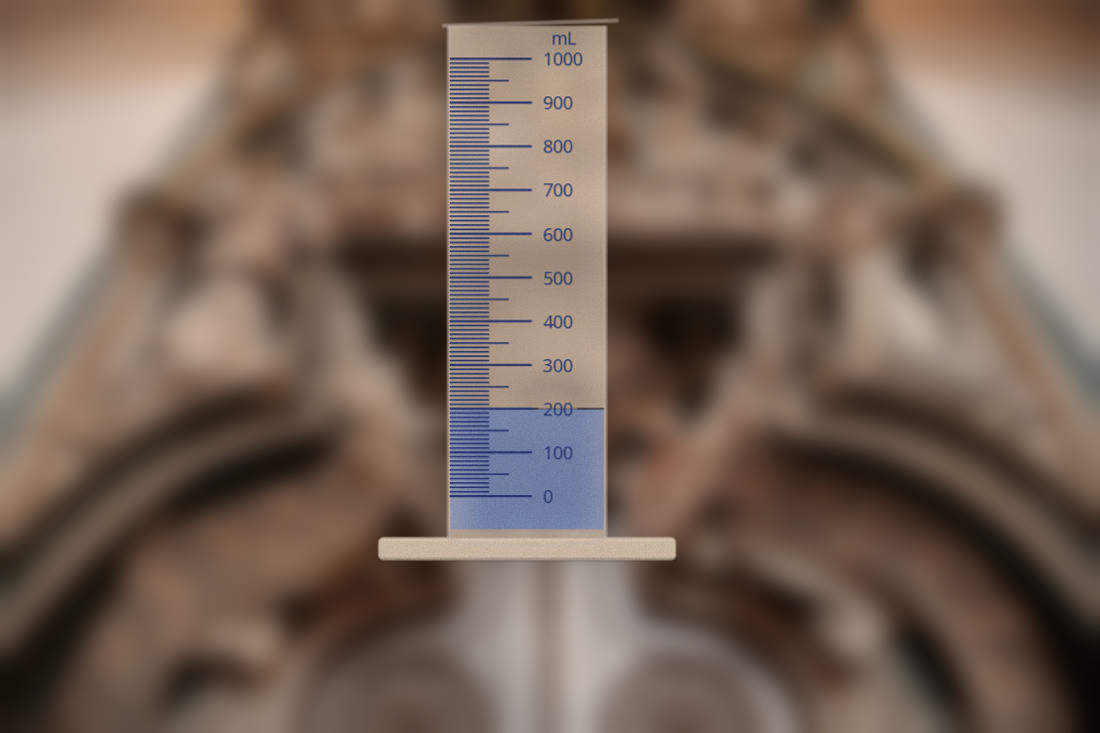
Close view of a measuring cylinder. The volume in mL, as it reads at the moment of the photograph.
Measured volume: 200 mL
